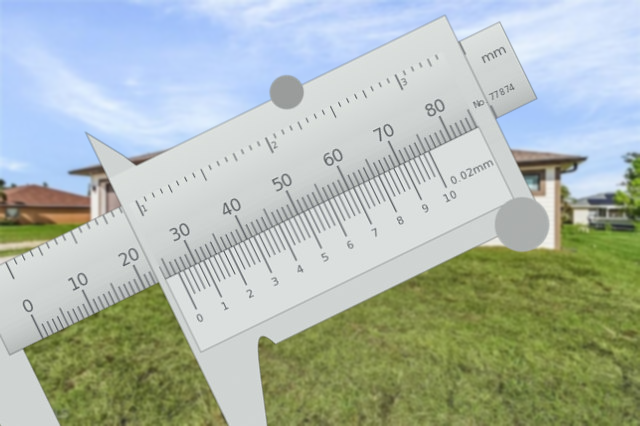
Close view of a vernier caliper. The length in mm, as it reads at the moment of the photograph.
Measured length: 26.6 mm
